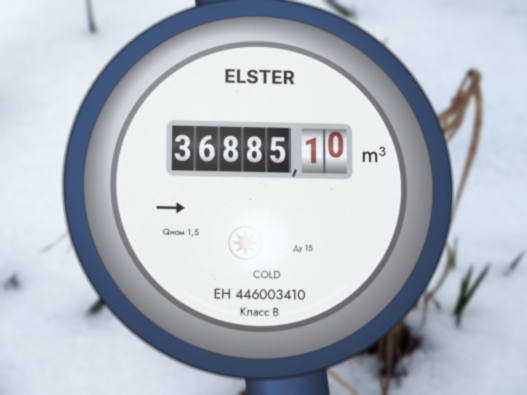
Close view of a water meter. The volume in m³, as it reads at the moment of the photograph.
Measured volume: 36885.10 m³
